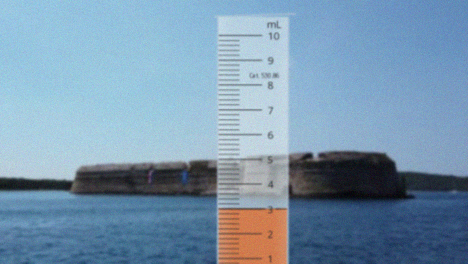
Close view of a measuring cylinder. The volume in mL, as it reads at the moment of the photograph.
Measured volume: 3 mL
